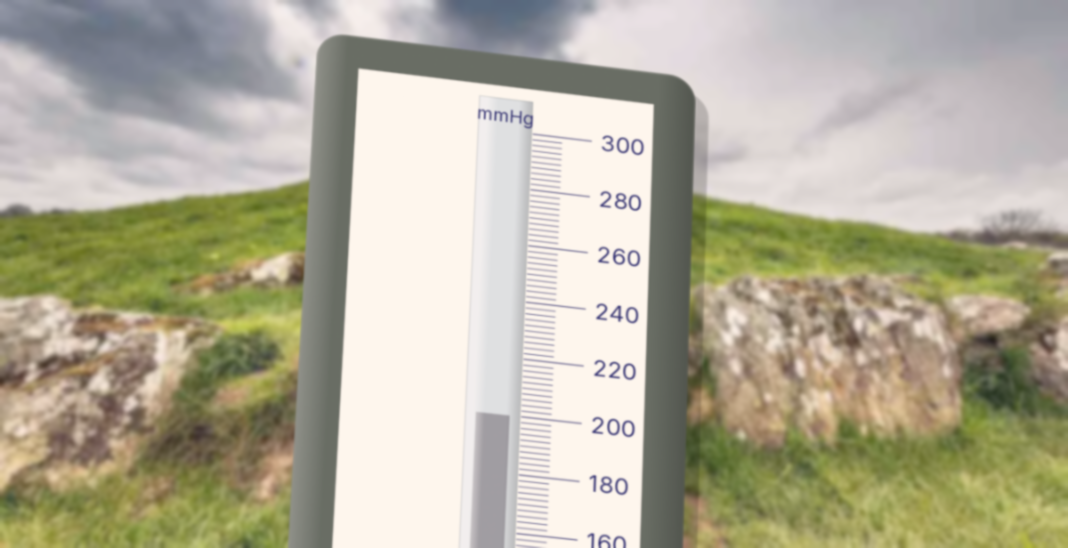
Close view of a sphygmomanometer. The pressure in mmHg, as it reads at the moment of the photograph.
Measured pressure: 200 mmHg
